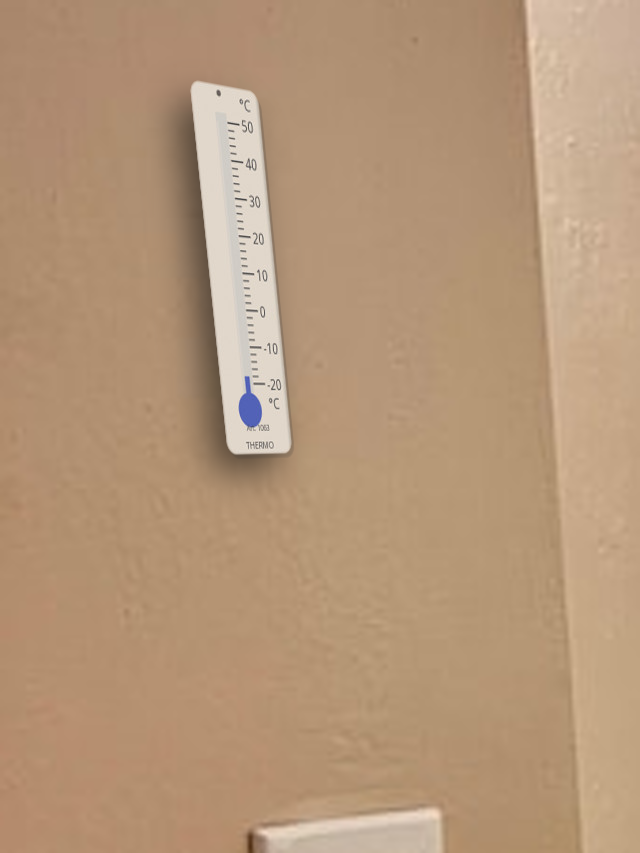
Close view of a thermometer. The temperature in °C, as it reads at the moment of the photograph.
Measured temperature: -18 °C
